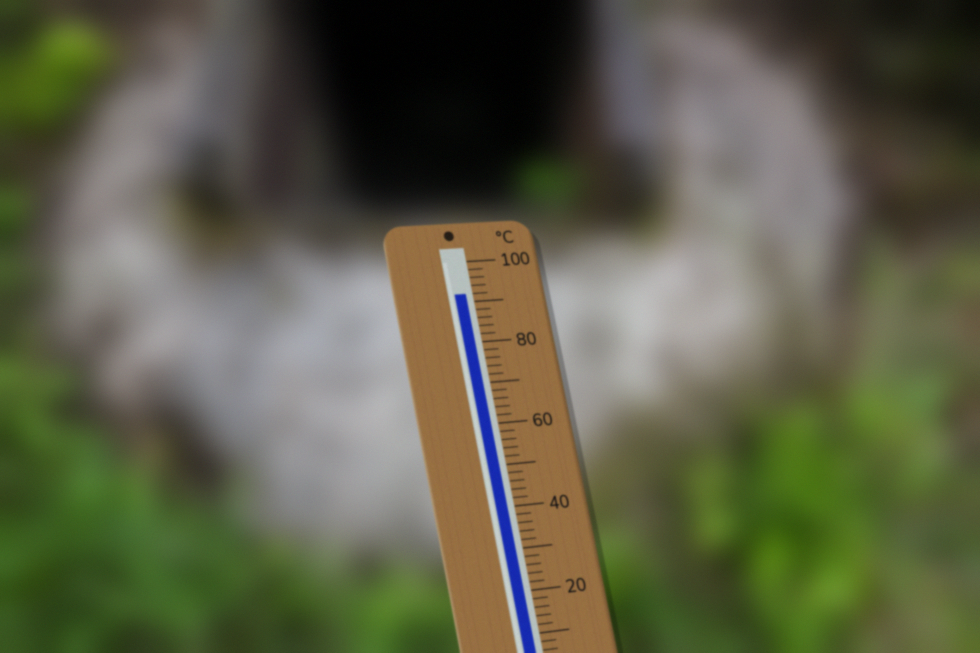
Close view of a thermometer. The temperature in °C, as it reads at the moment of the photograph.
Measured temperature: 92 °C
